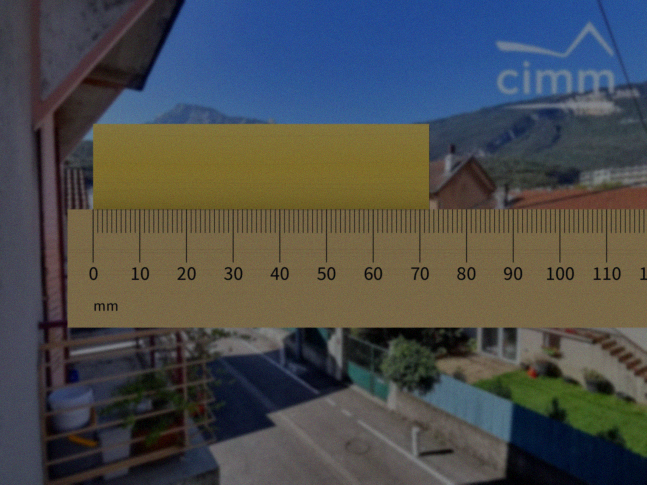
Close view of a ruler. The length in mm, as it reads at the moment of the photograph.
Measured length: 72 mm
